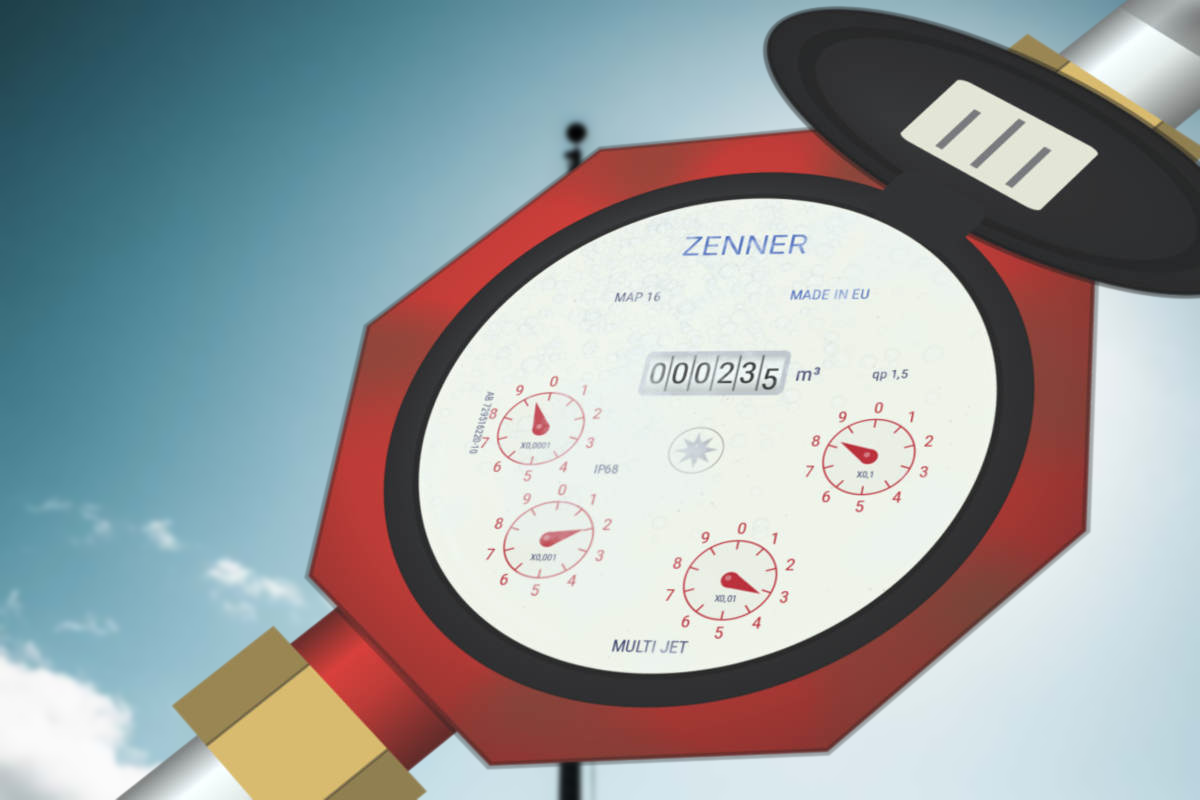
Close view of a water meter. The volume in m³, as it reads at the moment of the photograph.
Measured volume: 234.8319 m³
